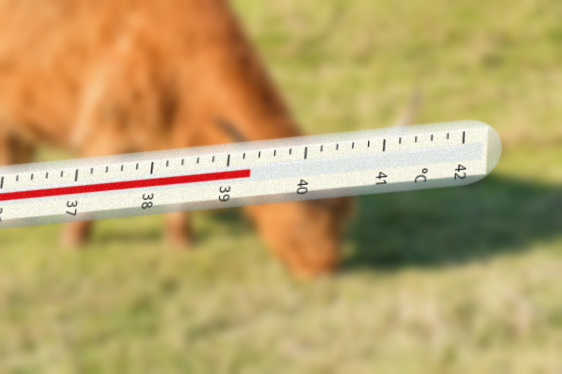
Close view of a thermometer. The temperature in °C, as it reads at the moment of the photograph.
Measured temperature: 39.3 °C
